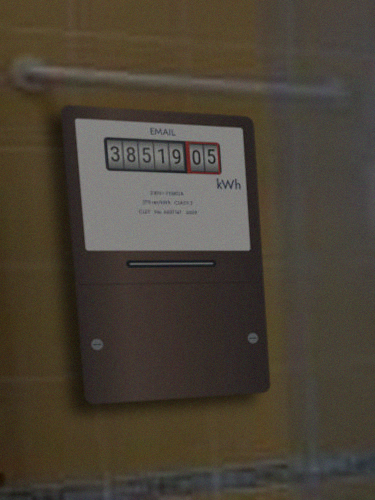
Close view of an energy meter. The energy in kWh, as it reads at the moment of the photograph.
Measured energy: 38519.05 kWh
